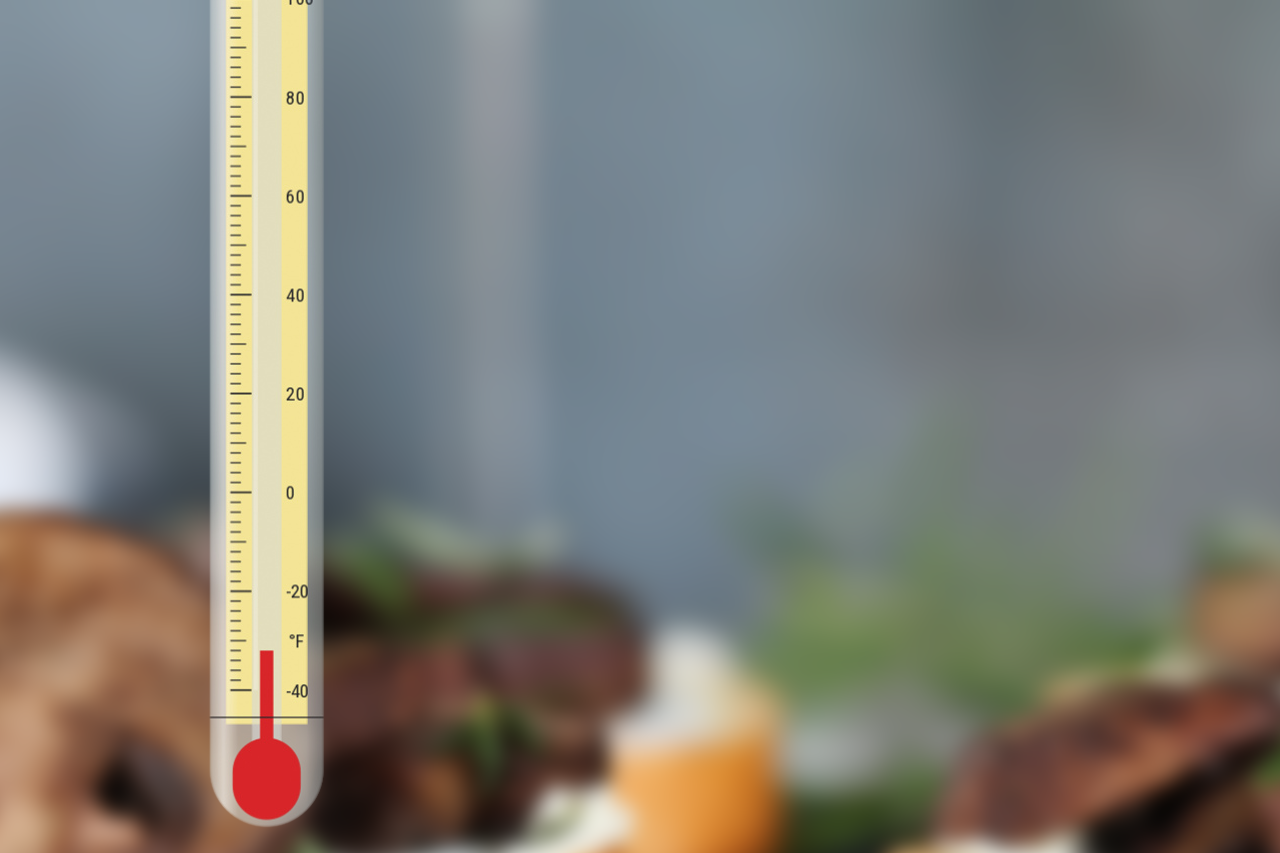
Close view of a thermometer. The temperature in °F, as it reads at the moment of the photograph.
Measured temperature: -32 °F
